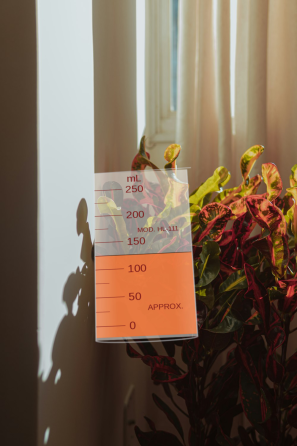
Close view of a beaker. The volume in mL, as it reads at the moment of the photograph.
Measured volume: 125 mL
